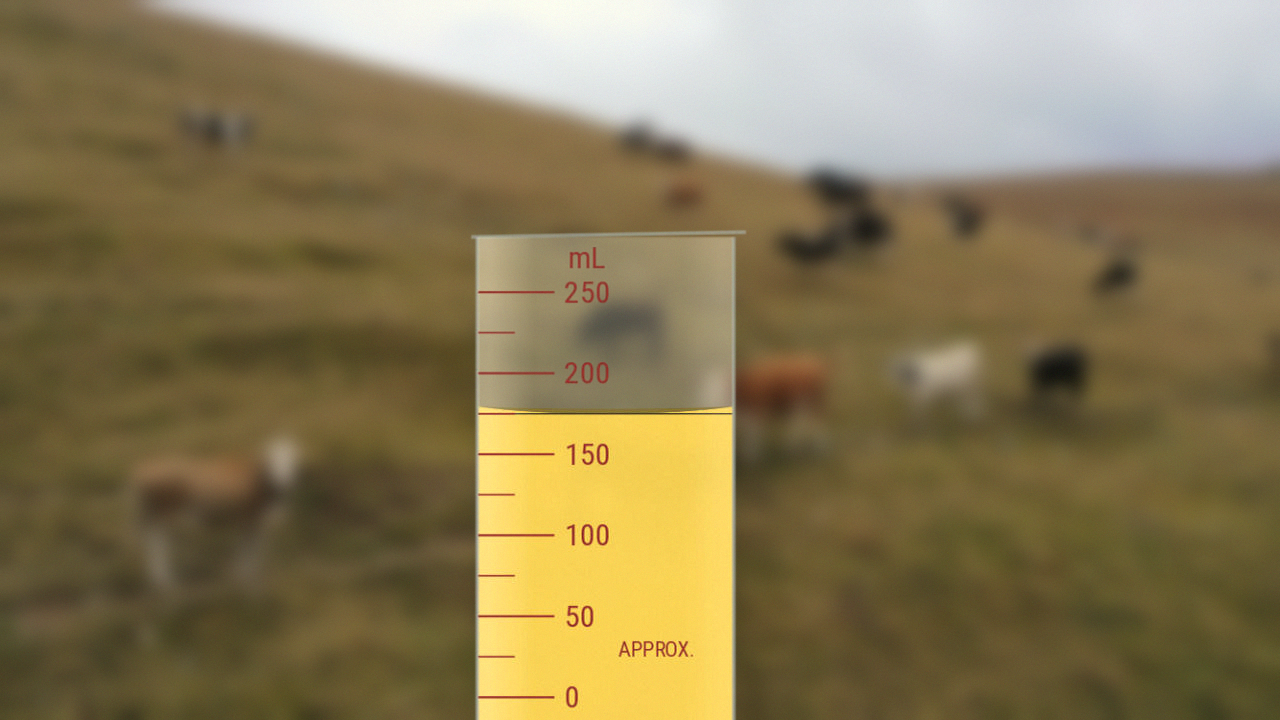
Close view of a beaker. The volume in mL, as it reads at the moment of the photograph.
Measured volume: 175 mL
